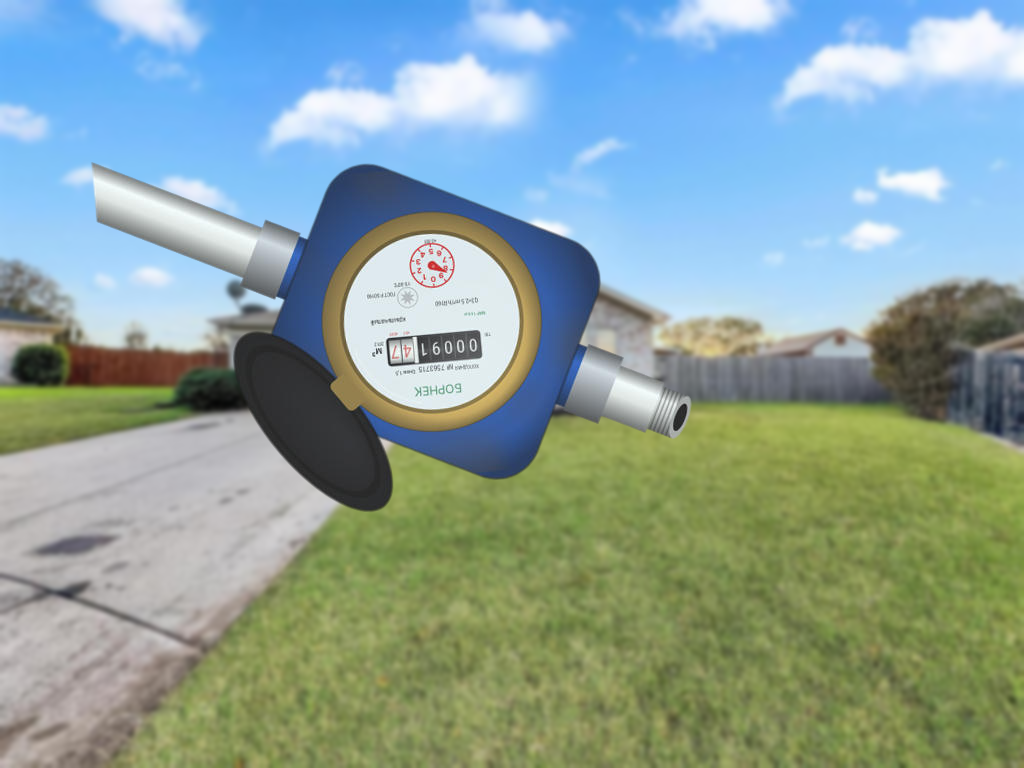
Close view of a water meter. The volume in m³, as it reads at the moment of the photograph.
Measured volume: 91.478 m³
